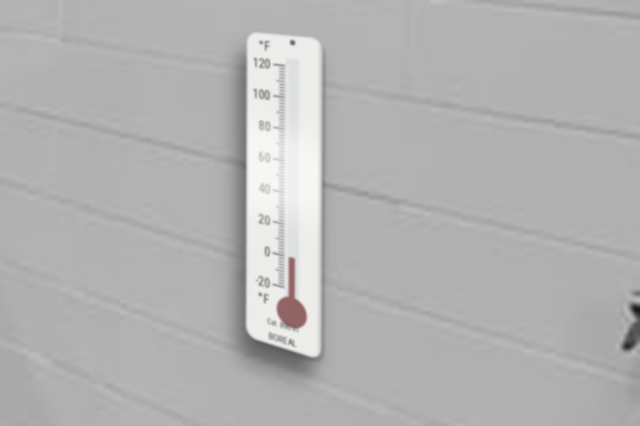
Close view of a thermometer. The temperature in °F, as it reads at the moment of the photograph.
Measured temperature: 0 °F
